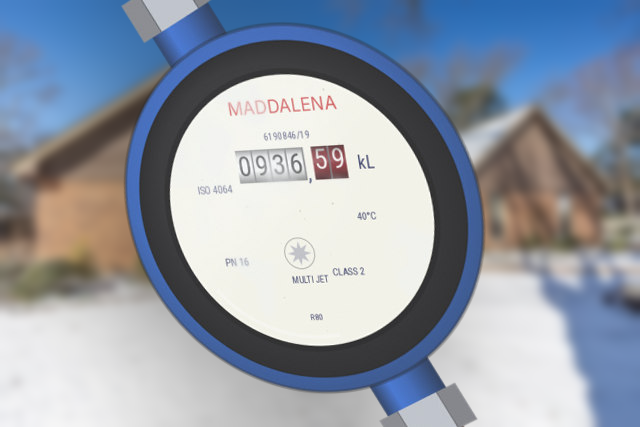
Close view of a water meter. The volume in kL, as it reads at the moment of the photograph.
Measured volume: 936.59 kL
